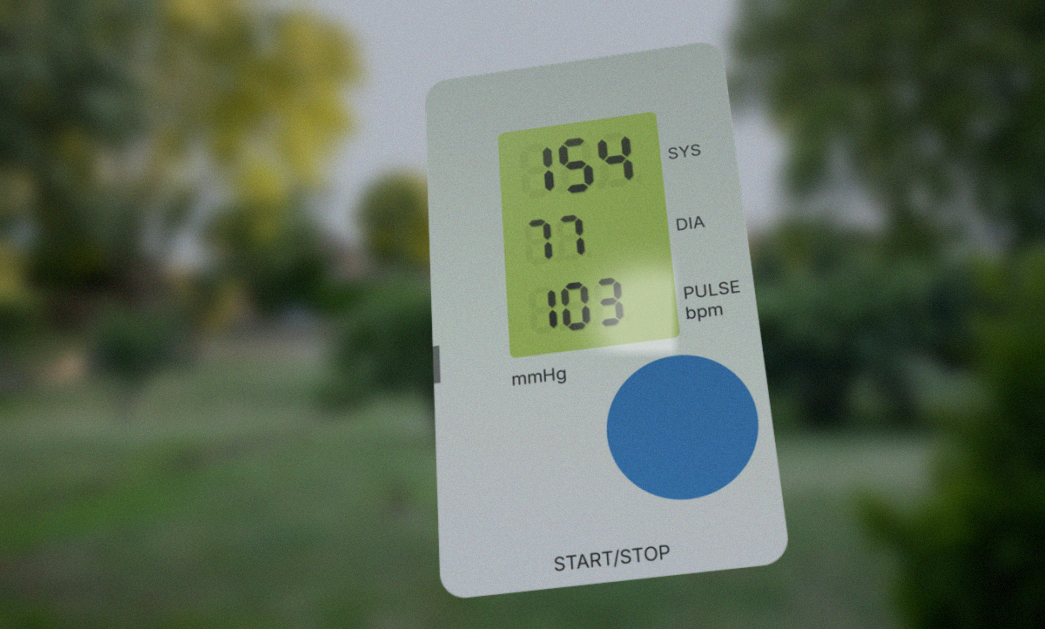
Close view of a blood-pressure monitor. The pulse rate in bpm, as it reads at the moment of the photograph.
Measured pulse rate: 103 bpm
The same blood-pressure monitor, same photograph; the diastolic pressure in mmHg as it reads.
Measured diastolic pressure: 77 mmHg
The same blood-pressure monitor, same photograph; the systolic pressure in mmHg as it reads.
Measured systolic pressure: 154 mmHg
